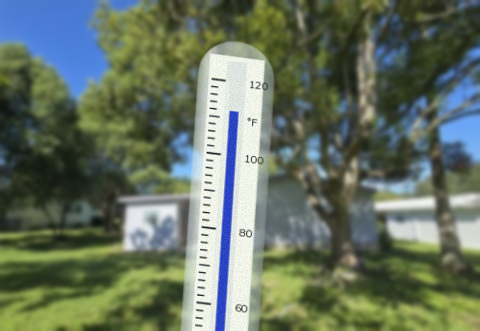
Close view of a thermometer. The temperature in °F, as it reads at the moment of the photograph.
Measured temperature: 112 °F
